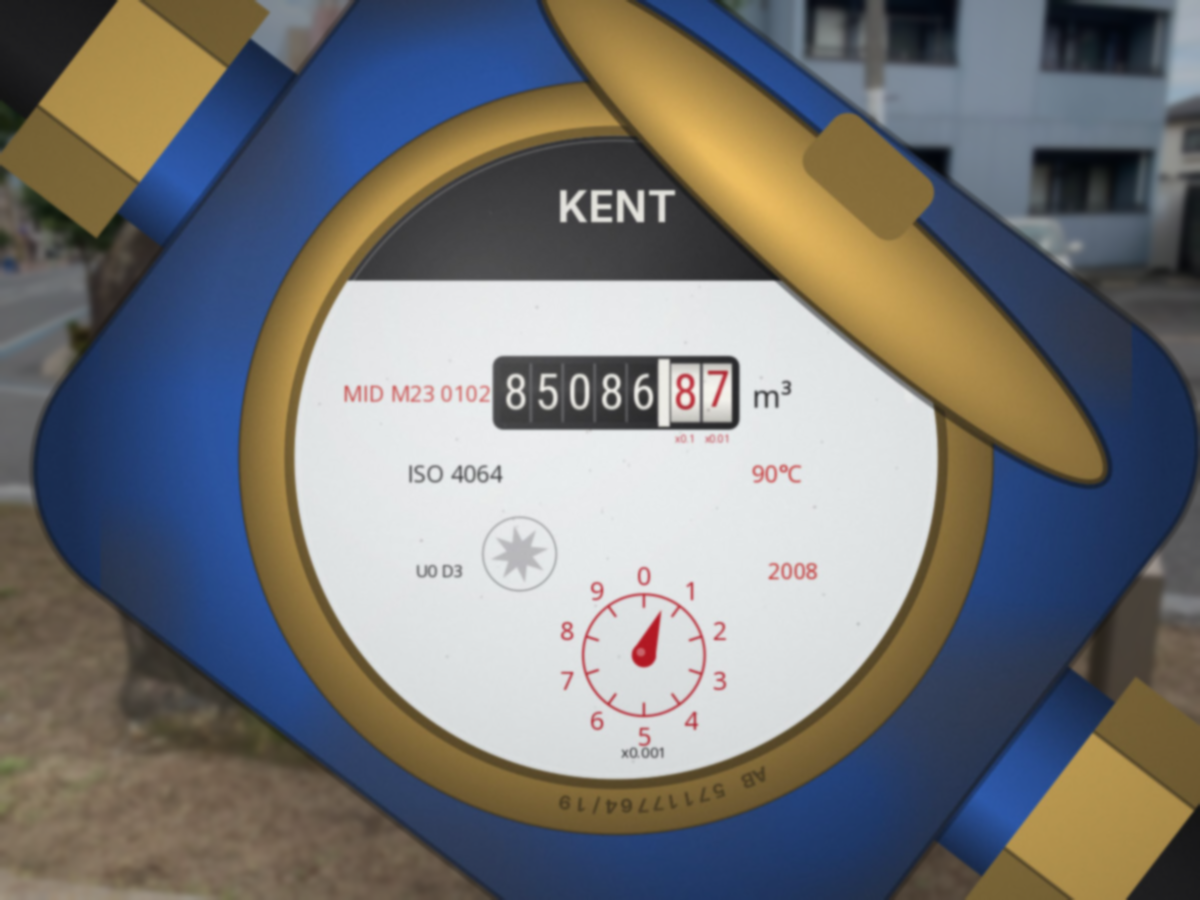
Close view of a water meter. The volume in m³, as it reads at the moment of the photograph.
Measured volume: 85086.870 m³
